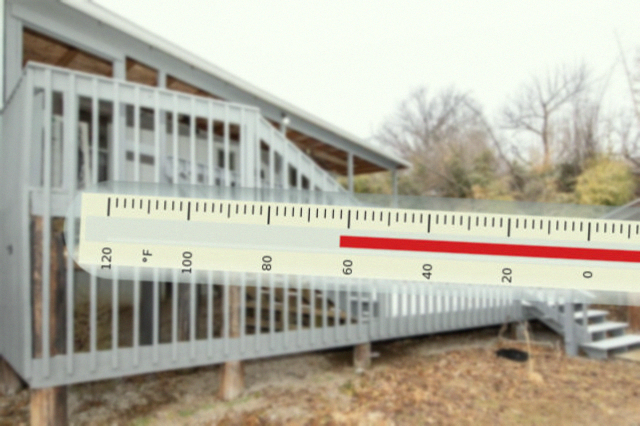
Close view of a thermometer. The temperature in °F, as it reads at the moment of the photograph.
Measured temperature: 62 °F
